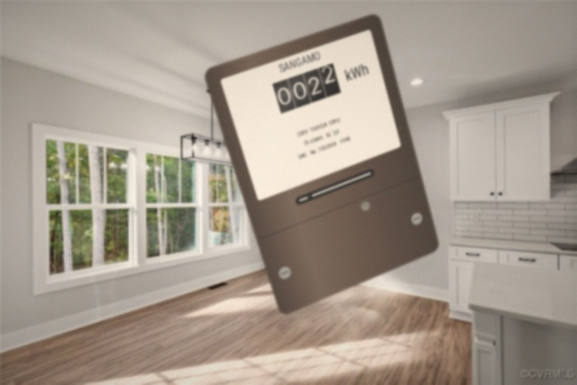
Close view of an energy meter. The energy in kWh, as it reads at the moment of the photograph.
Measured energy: 22 kWh
